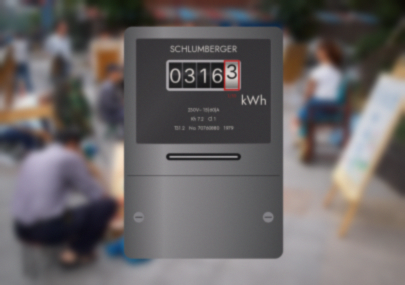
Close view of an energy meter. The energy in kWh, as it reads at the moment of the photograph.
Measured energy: 316.3 kWh
